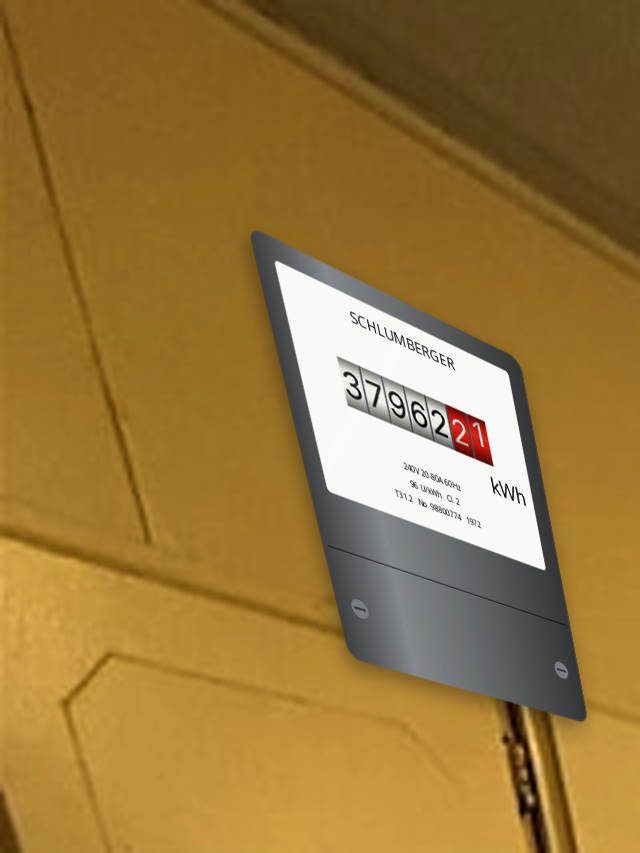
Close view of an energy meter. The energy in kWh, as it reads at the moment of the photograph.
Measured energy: 37962.21 kWh
